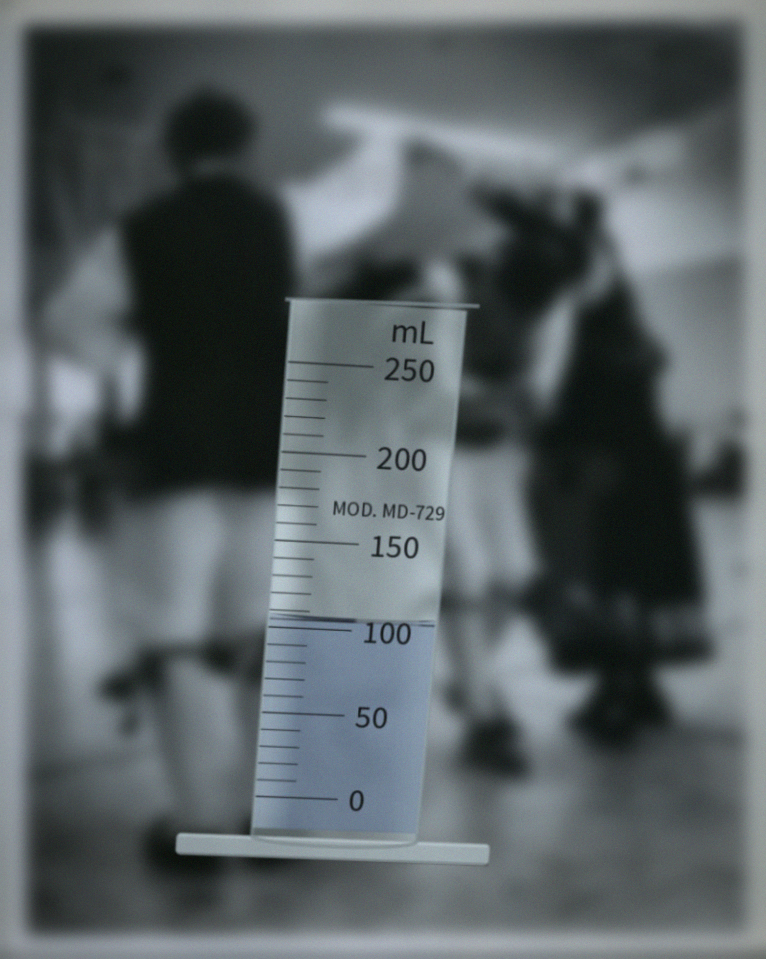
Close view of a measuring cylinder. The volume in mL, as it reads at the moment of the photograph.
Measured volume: 105 mL
